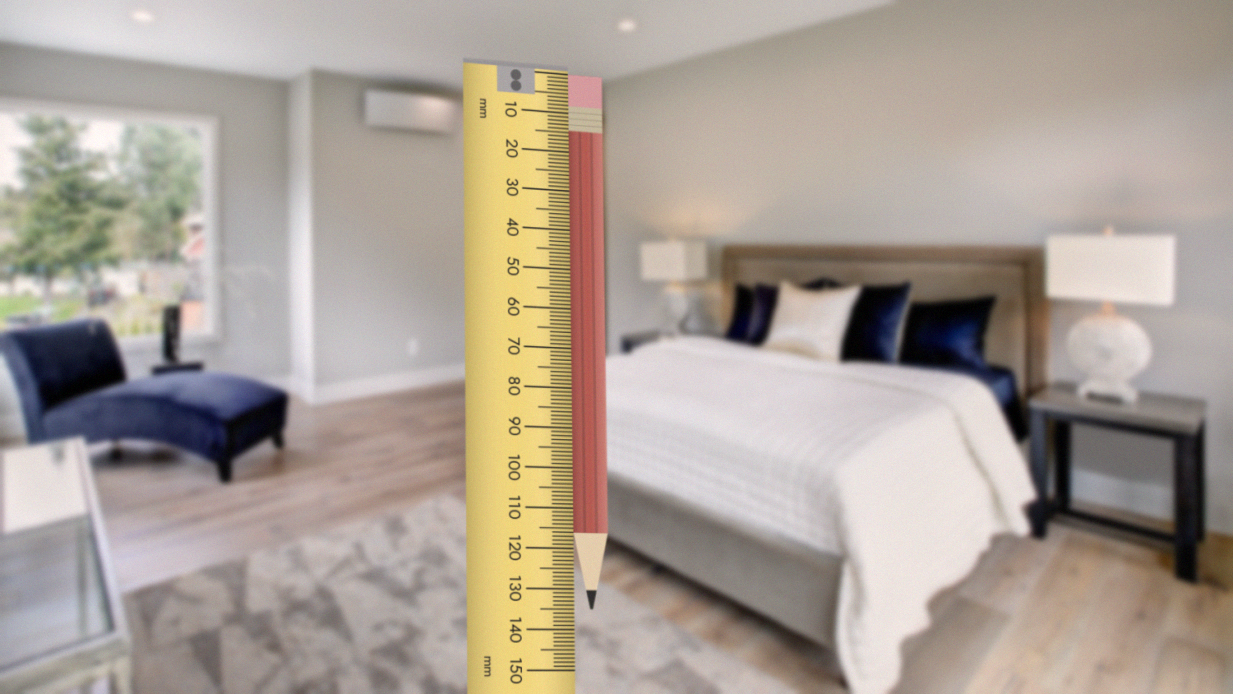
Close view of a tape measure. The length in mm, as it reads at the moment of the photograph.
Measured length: 135 mm
